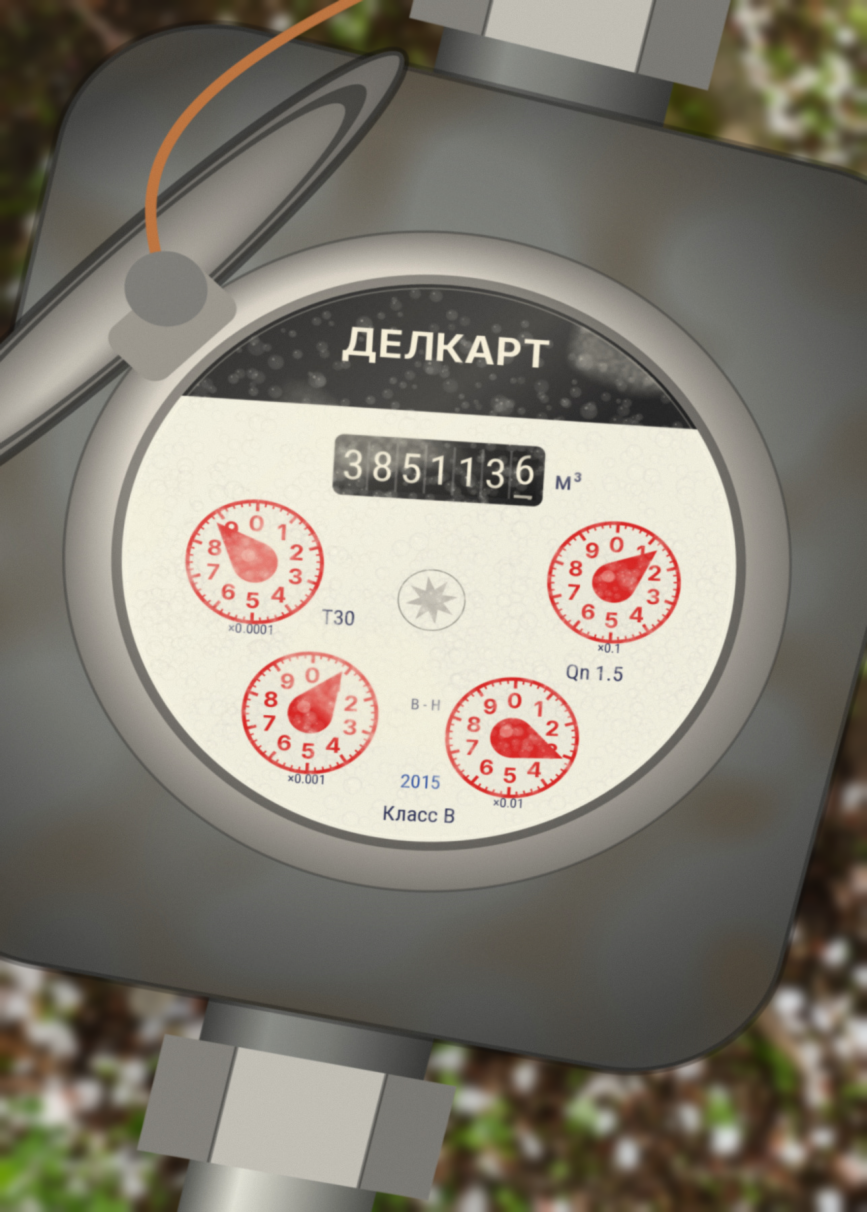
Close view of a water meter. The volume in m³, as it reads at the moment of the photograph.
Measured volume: 3851136.1308 m³
